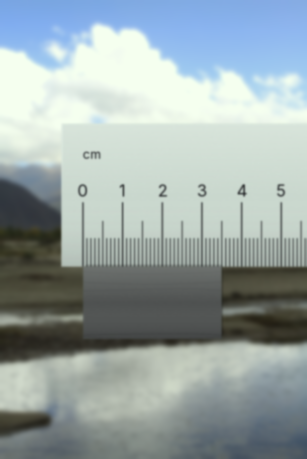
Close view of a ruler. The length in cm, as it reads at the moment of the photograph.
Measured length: 3.5 cm
